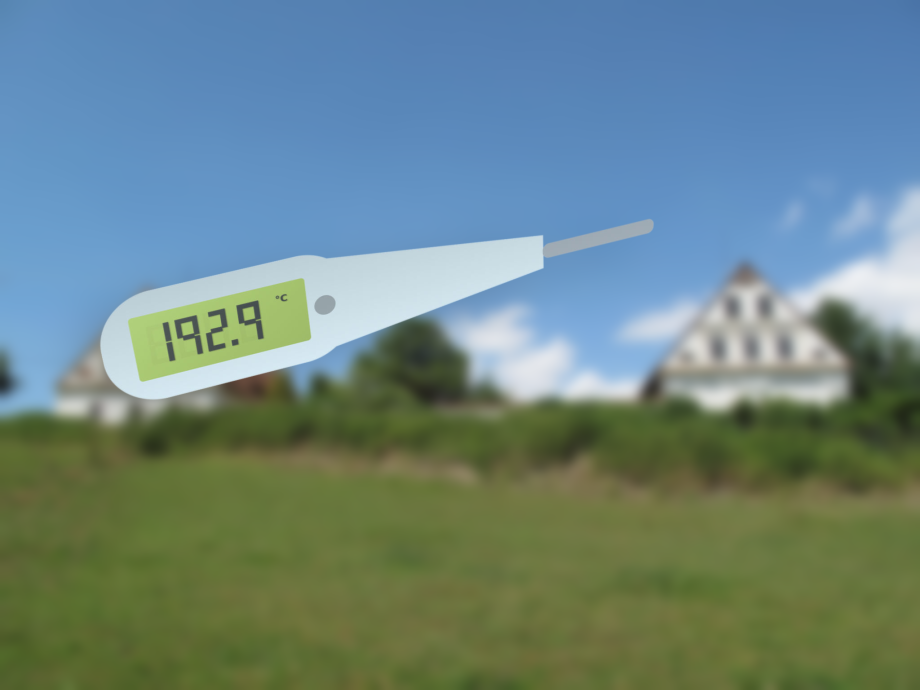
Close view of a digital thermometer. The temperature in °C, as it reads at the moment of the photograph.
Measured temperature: 192.9 °C
